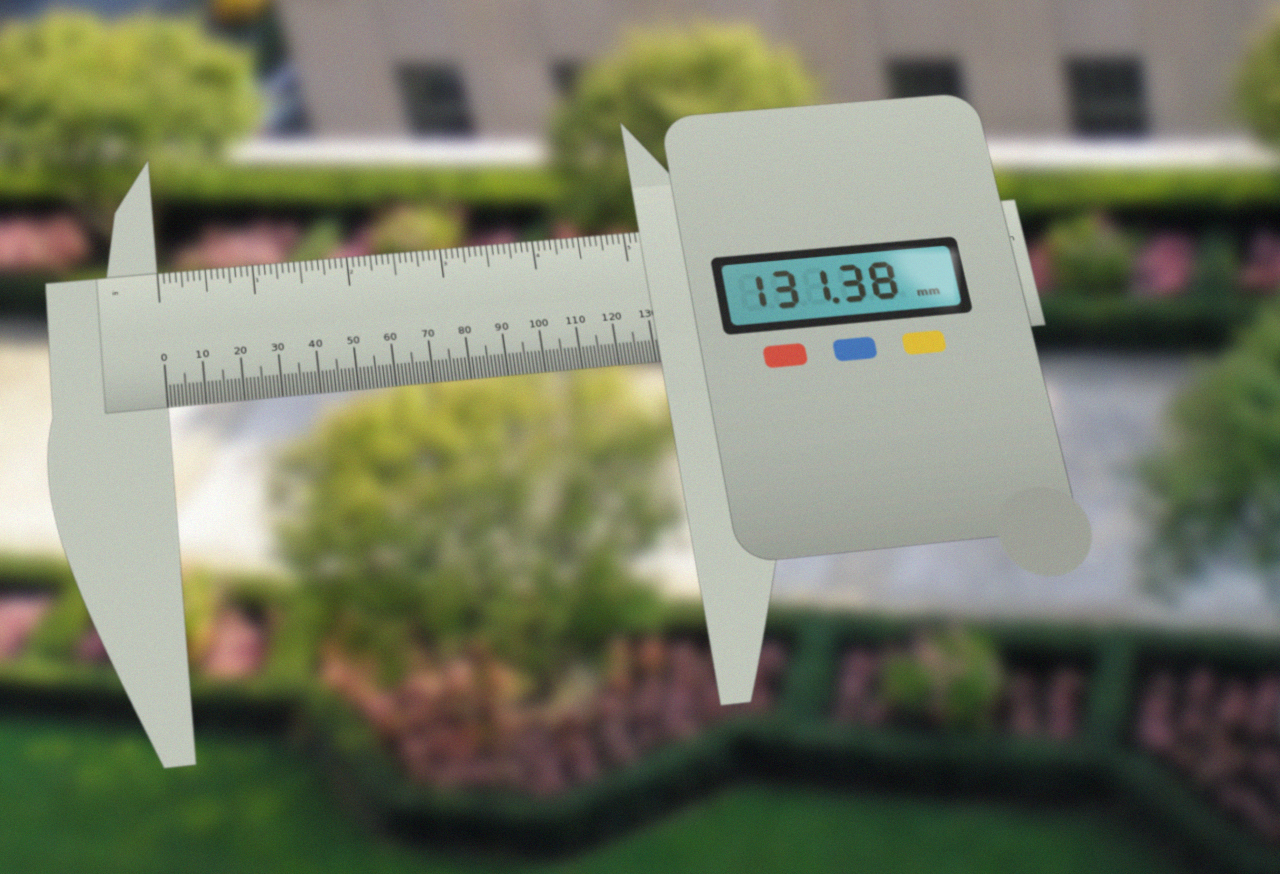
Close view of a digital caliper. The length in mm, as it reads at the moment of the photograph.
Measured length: 131.38 mm
